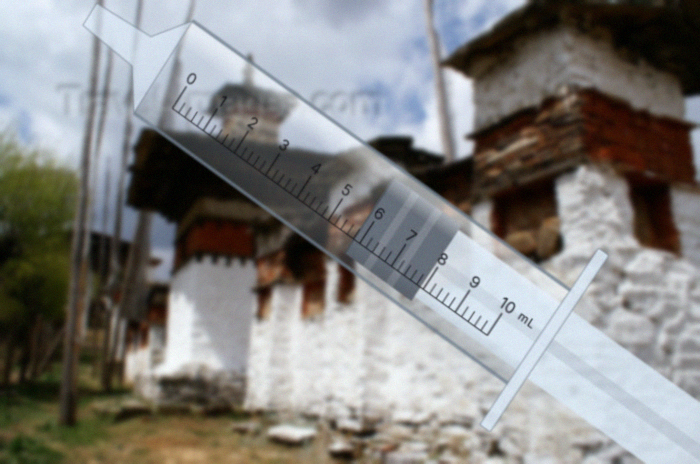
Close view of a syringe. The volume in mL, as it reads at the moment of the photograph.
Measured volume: 5.8 mL
